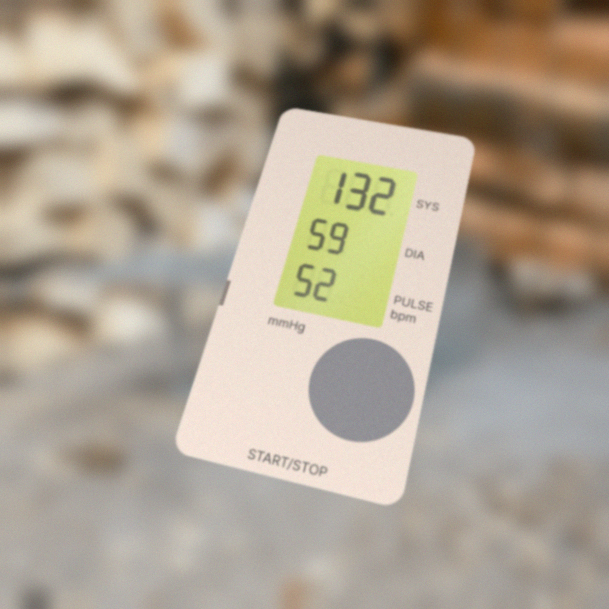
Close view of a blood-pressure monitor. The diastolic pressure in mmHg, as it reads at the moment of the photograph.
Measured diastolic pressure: 59 mmHg
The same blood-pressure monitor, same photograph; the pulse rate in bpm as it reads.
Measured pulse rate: 52 bpm
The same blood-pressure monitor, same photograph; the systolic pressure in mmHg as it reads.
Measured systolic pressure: 132 mmHg
